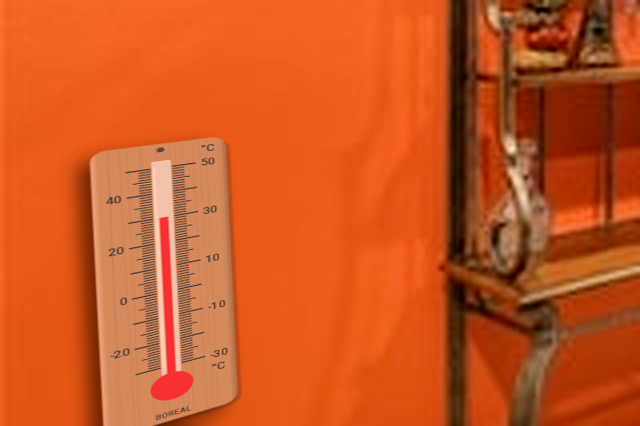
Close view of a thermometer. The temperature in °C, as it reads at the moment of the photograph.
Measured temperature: 30 °C
